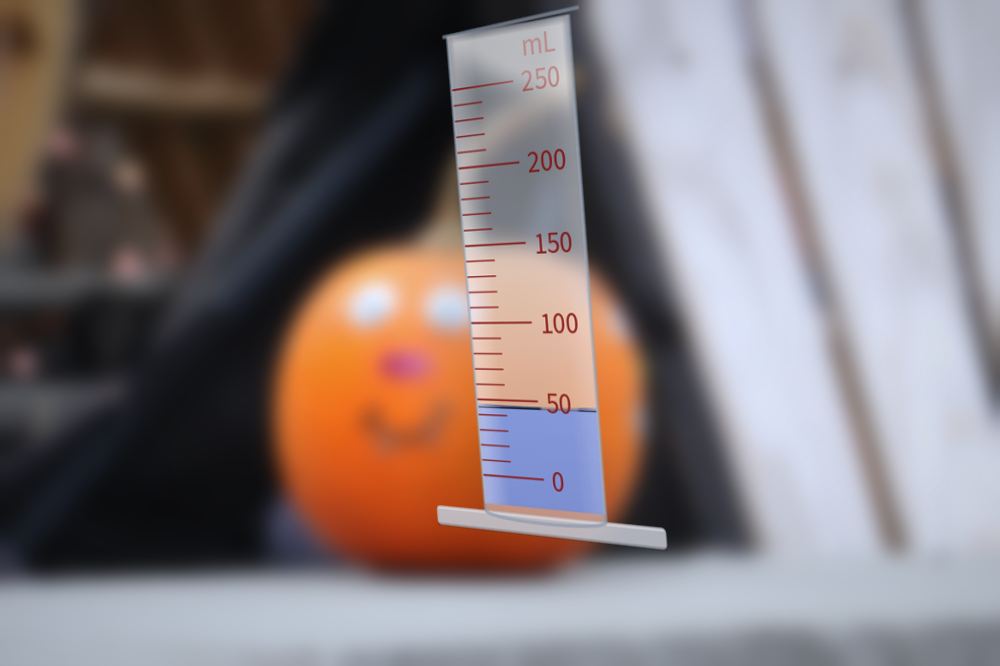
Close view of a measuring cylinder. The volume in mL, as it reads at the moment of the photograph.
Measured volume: 45 mL
